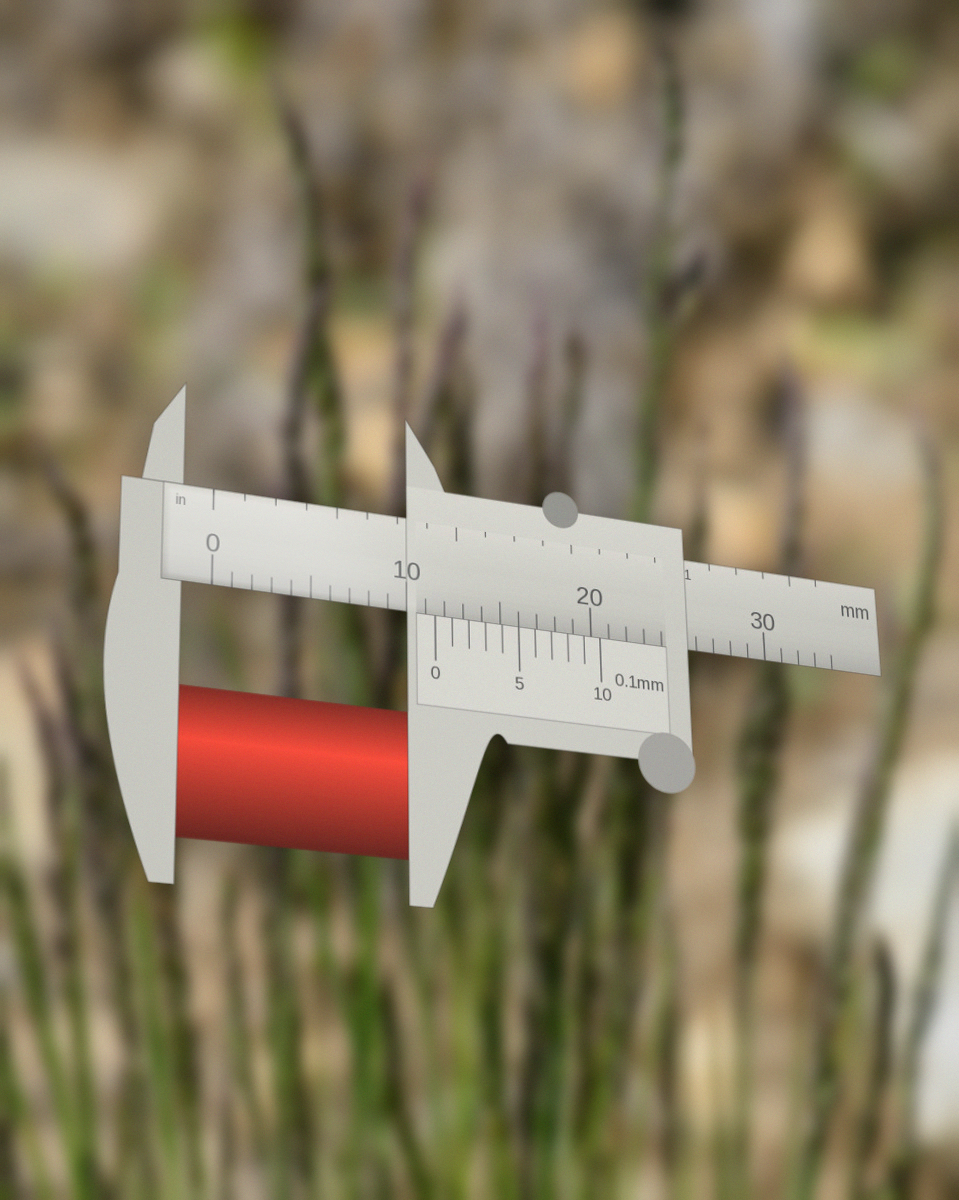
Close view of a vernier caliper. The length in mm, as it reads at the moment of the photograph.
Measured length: 11.5 mm
